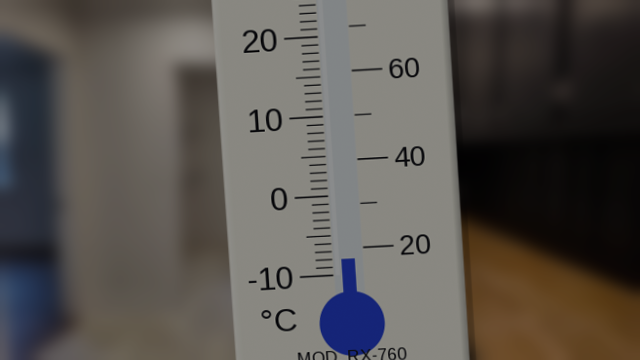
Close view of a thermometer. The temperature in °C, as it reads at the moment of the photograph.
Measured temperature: -8 °C
